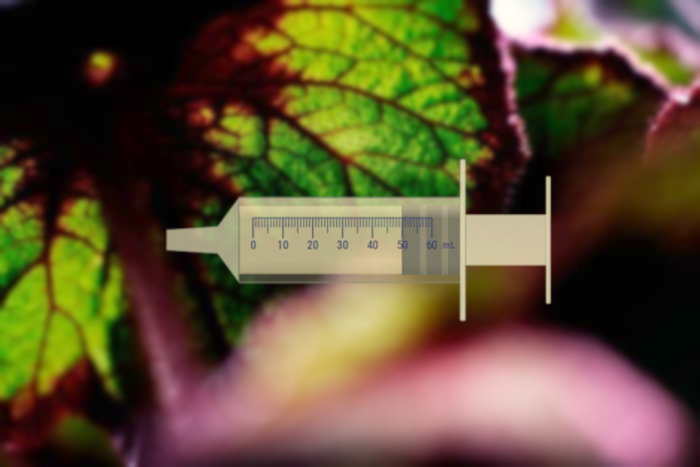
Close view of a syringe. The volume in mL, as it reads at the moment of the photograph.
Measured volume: 50 mL
